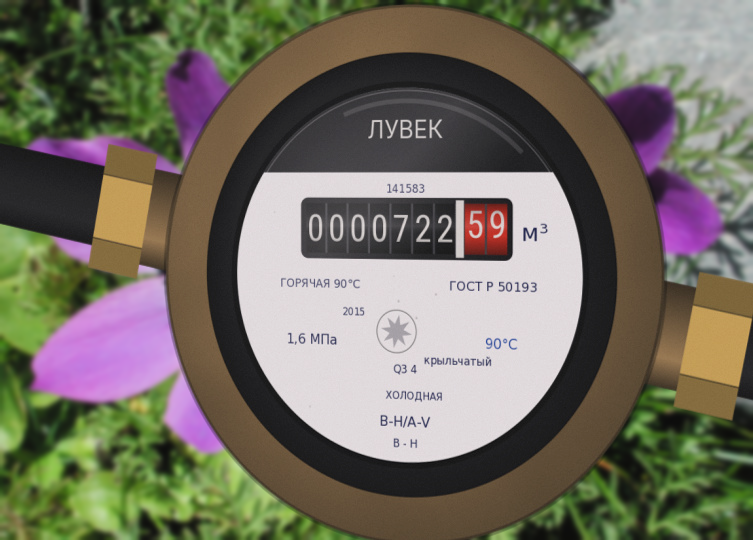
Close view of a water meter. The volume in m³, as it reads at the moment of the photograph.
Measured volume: 722.59 m³
